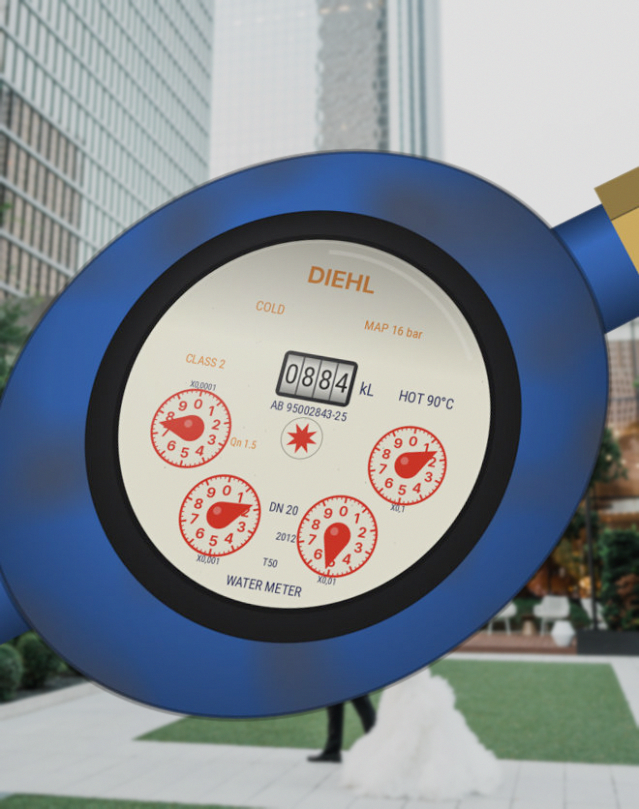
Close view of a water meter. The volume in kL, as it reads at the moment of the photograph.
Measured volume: 884.1517 kL
